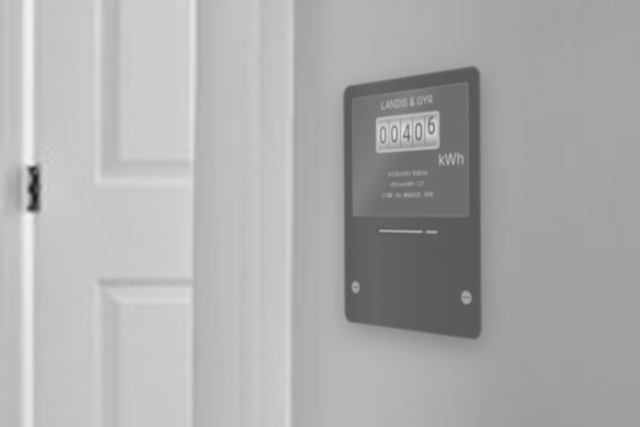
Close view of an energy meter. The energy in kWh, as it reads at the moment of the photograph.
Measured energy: 406 kWh
